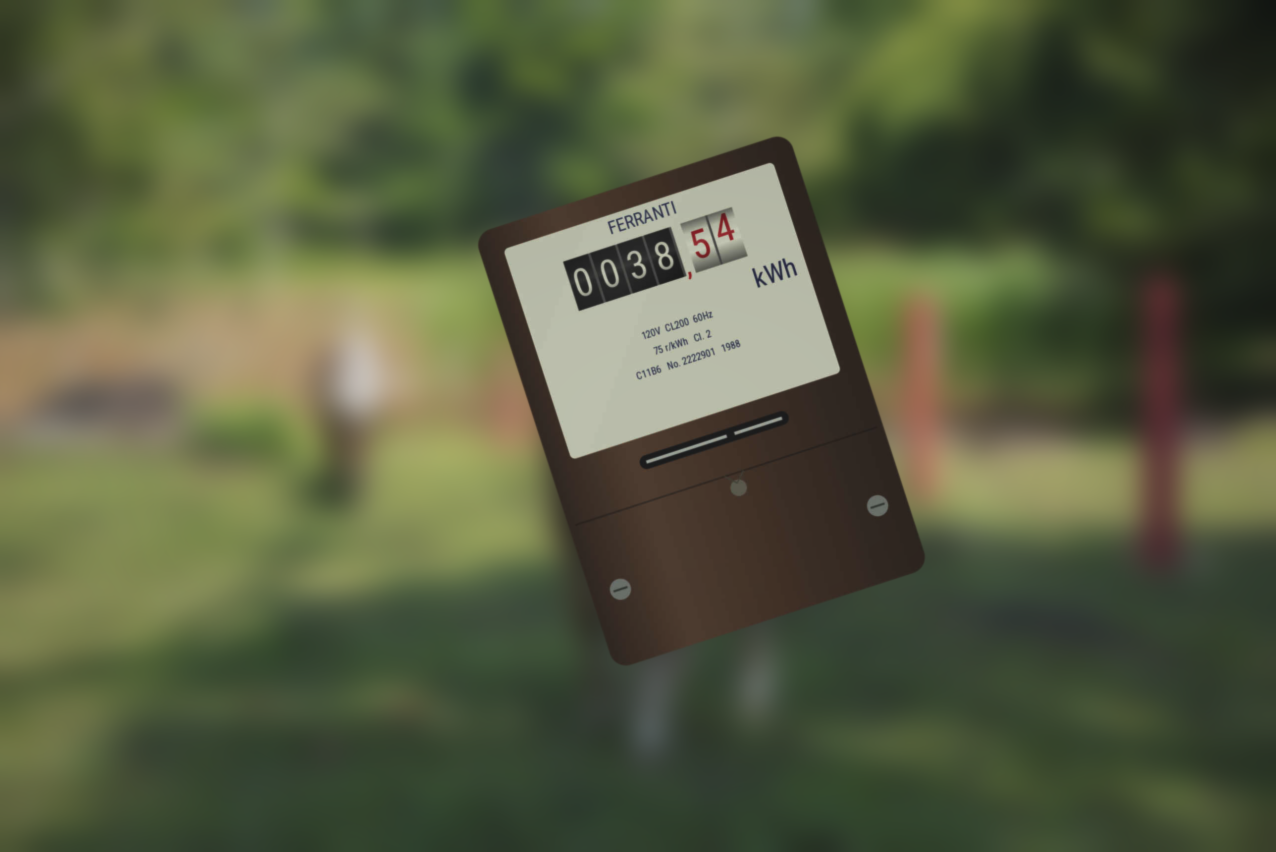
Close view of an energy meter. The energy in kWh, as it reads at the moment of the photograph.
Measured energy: 38.54 kWh
